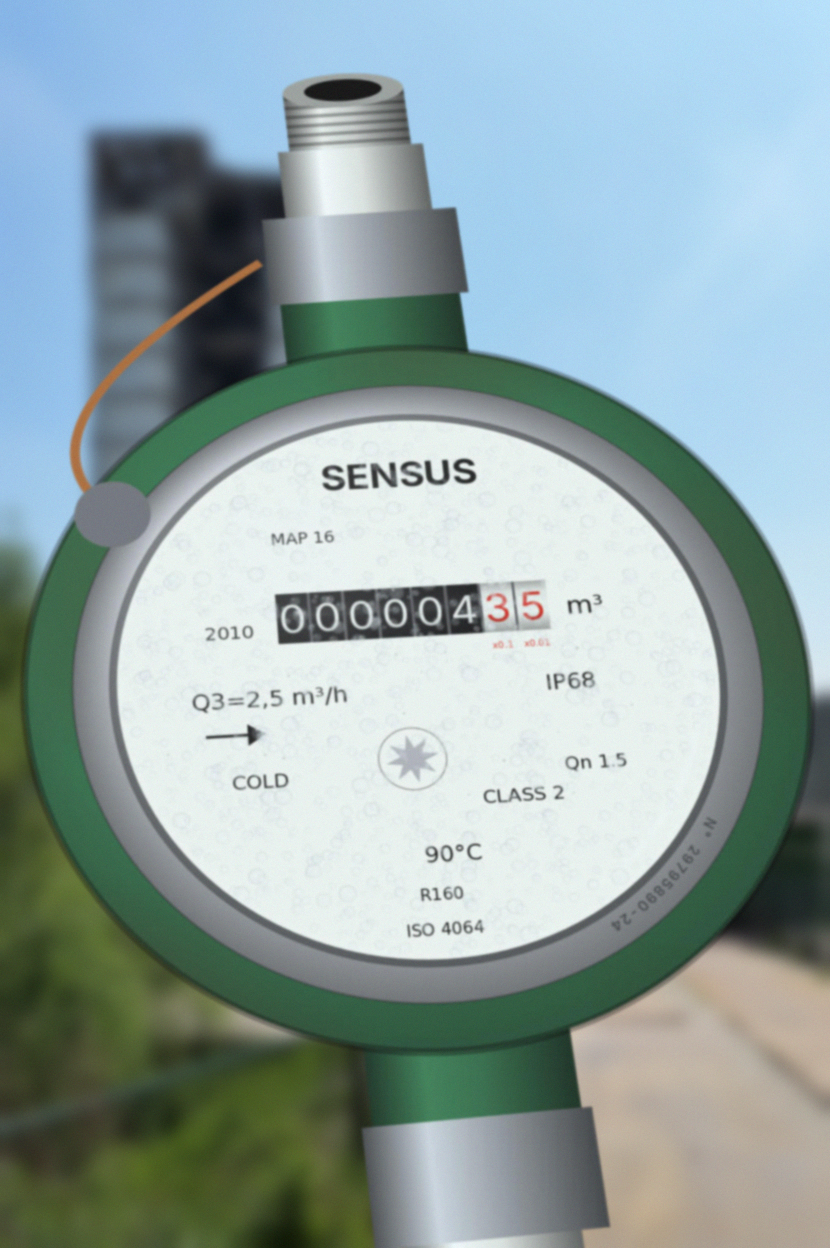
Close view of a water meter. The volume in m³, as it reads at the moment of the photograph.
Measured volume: 4.35 m³
